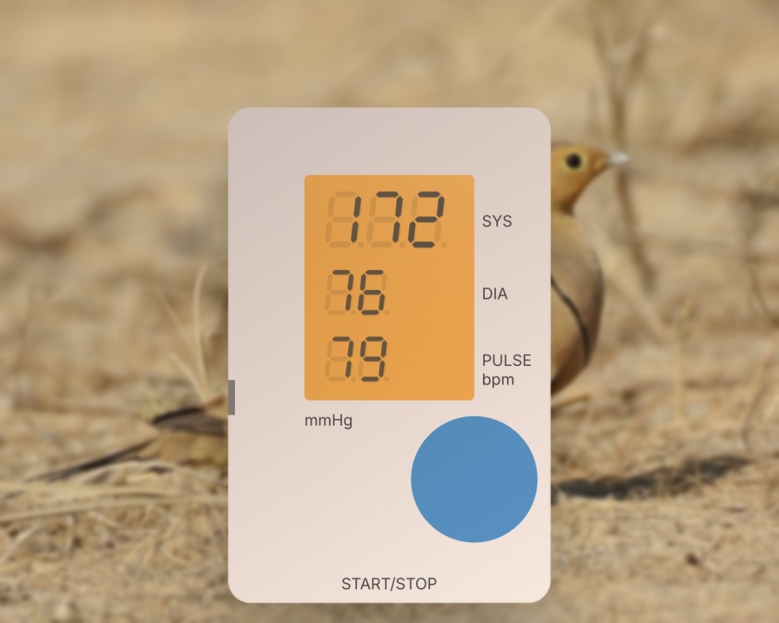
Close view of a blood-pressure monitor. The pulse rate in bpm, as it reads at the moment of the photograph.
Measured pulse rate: 79 bpm
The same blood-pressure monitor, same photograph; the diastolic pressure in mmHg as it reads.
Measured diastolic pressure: 76 mmHg
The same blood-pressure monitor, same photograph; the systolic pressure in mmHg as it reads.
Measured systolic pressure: 172 mmHg
